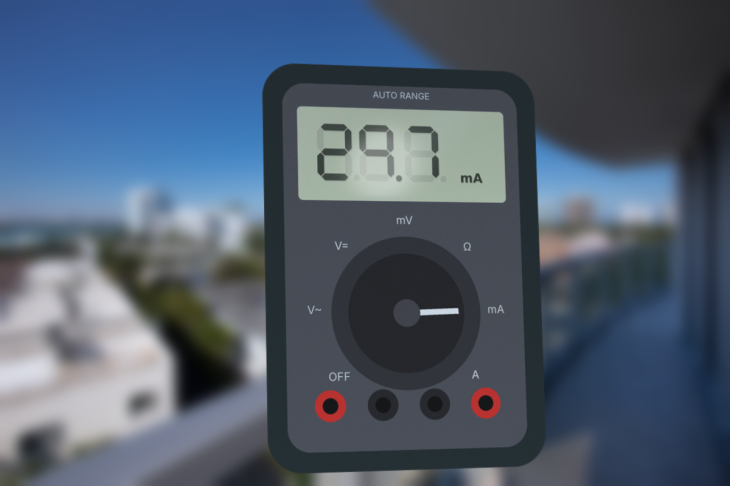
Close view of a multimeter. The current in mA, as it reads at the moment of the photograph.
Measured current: 29.7 mA
